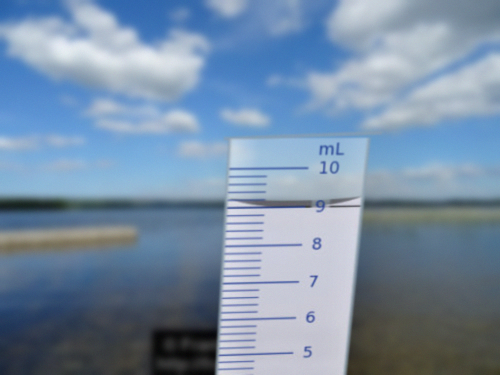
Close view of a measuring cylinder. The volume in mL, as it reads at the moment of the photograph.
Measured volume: 9 mL
